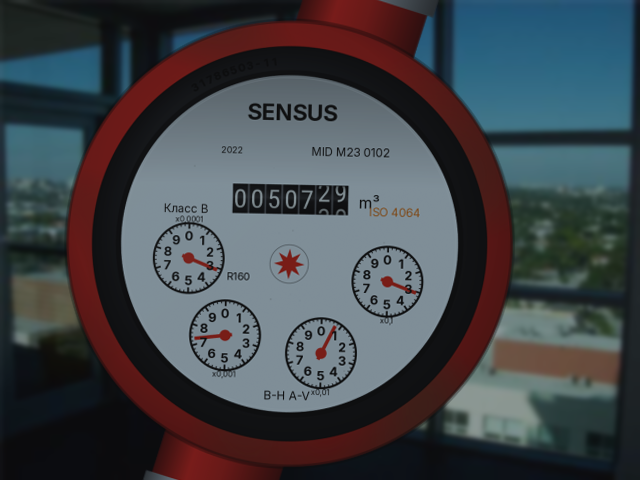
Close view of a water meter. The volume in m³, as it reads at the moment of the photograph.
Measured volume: 50729.3073 m³
